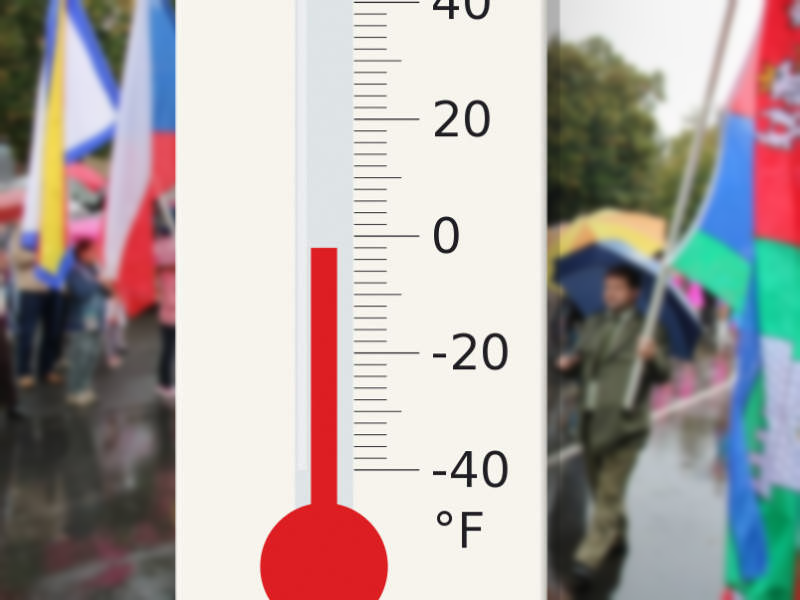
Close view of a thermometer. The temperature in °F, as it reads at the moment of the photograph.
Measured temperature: -2 °F
